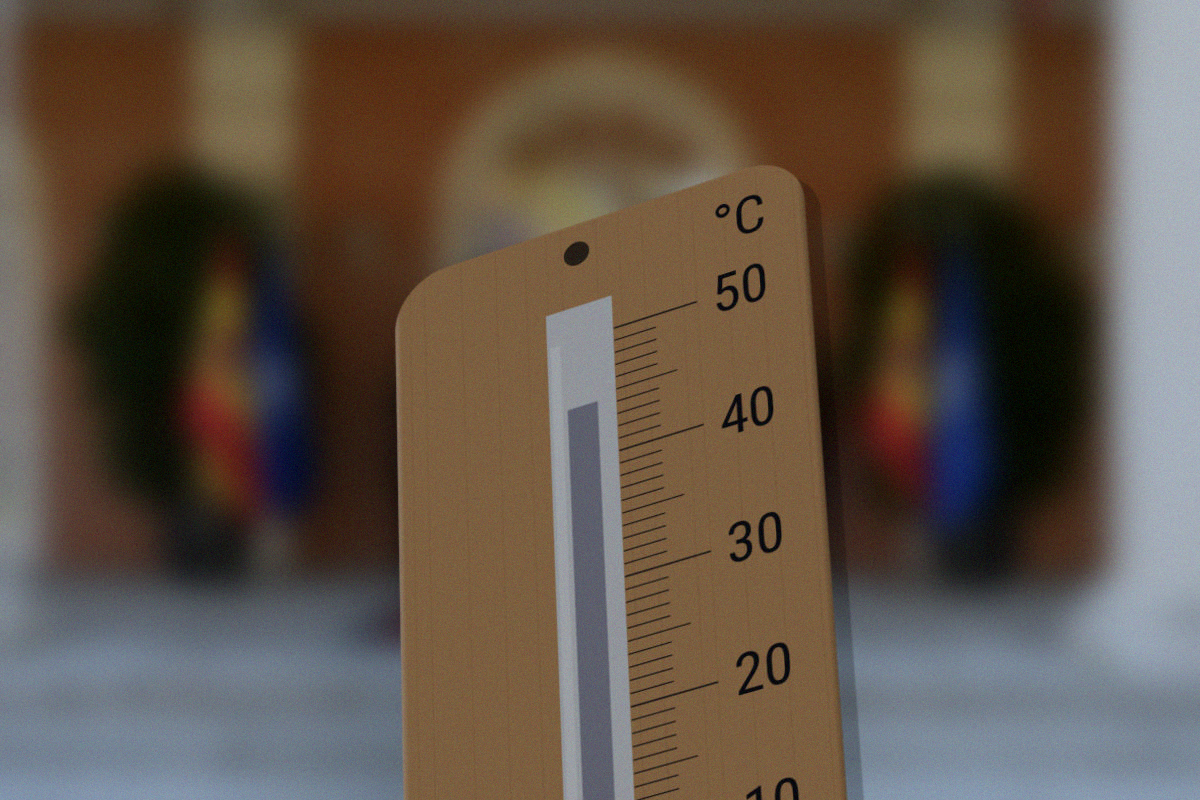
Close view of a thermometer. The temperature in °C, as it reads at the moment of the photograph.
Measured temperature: 44.5 °C
